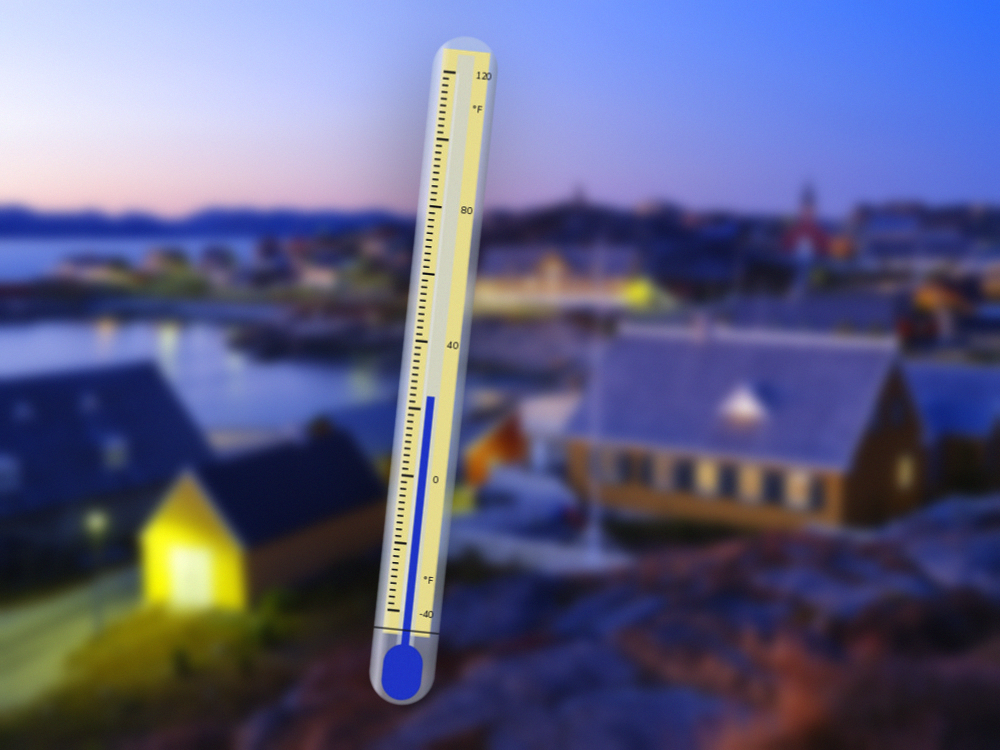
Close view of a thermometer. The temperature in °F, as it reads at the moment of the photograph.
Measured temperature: 24 °F
